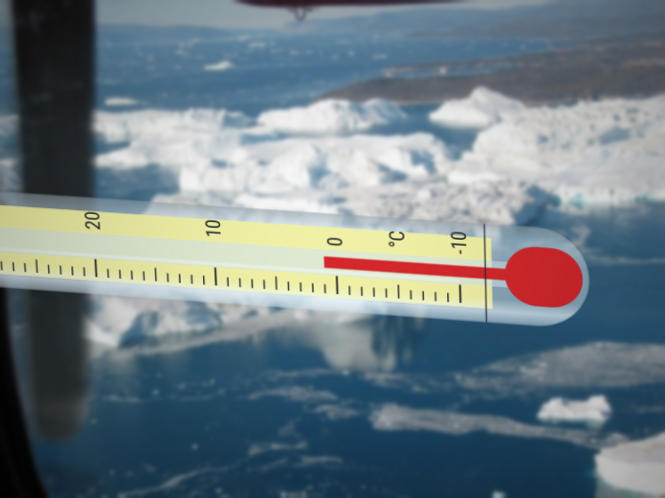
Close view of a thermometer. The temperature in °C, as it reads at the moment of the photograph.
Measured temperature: 1 °C
